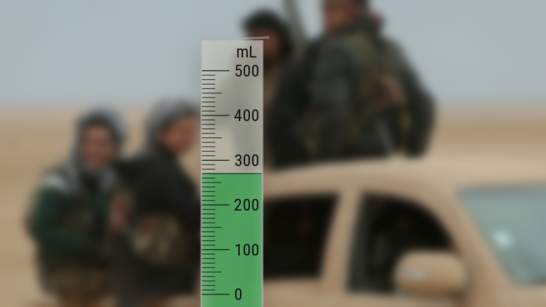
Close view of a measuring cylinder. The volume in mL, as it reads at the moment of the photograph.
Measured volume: 270 mL
